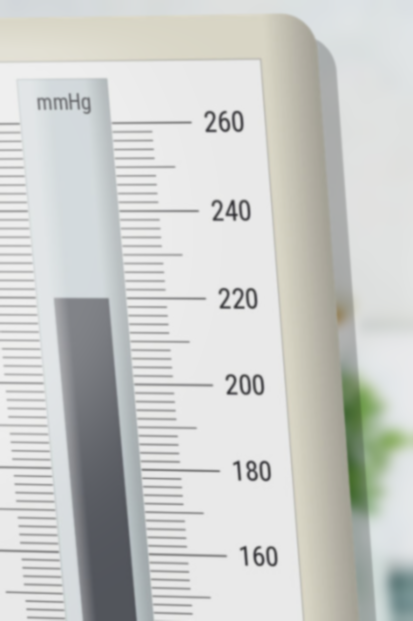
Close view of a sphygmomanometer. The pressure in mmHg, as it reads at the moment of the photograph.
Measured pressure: 220 mmHg
